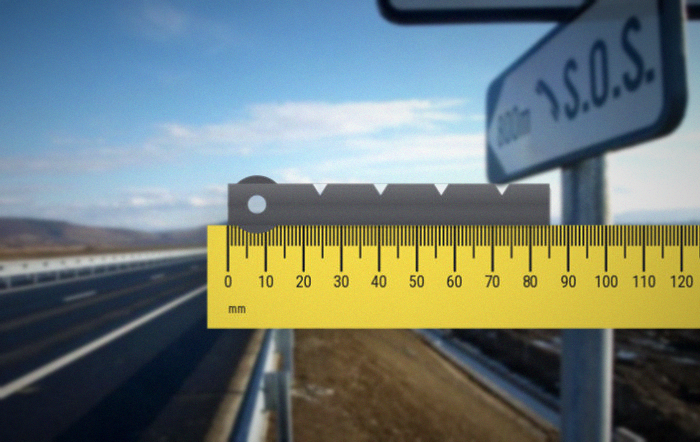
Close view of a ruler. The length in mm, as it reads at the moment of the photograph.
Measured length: 85 mm
